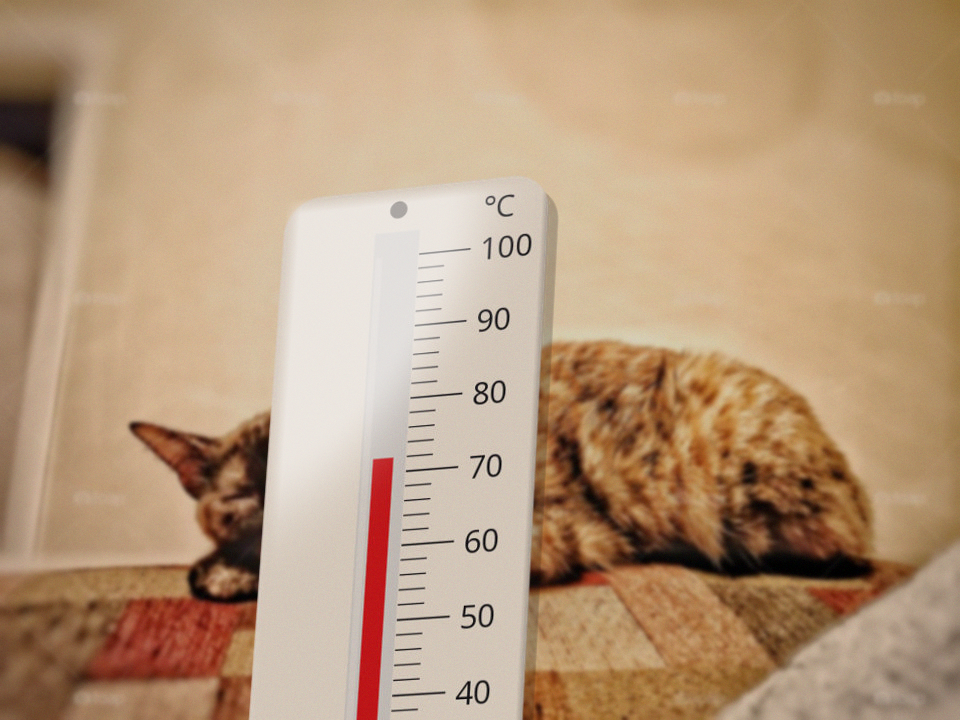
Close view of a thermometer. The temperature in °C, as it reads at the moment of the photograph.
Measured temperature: 72 °C
